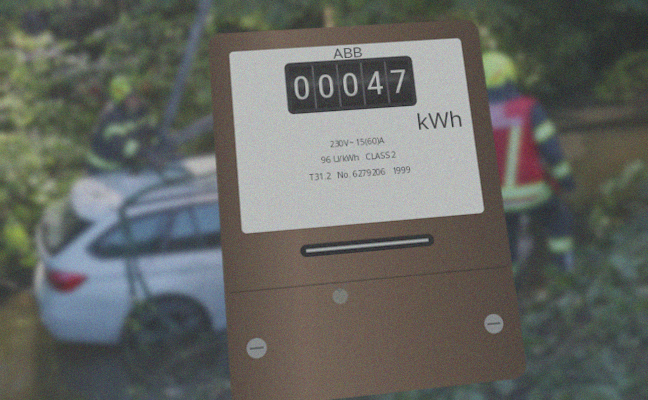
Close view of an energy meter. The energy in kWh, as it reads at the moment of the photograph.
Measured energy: 47 kWh
